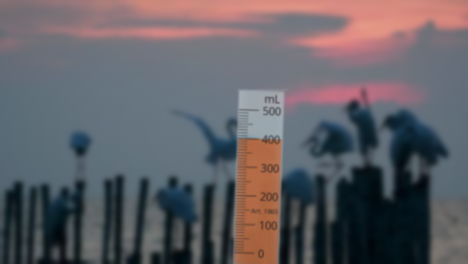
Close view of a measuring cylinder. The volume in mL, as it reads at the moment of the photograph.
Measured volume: 400 mL
